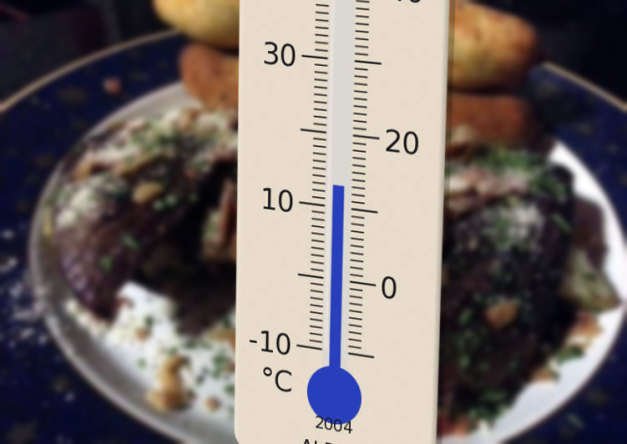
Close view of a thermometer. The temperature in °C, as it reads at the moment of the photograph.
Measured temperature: 13 °C
